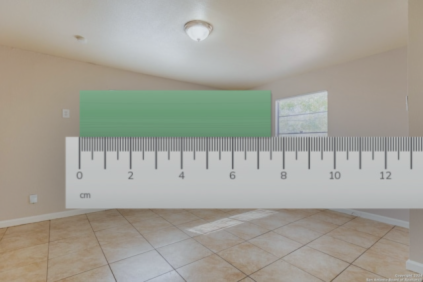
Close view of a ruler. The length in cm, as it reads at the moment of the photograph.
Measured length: 7.5 cm
